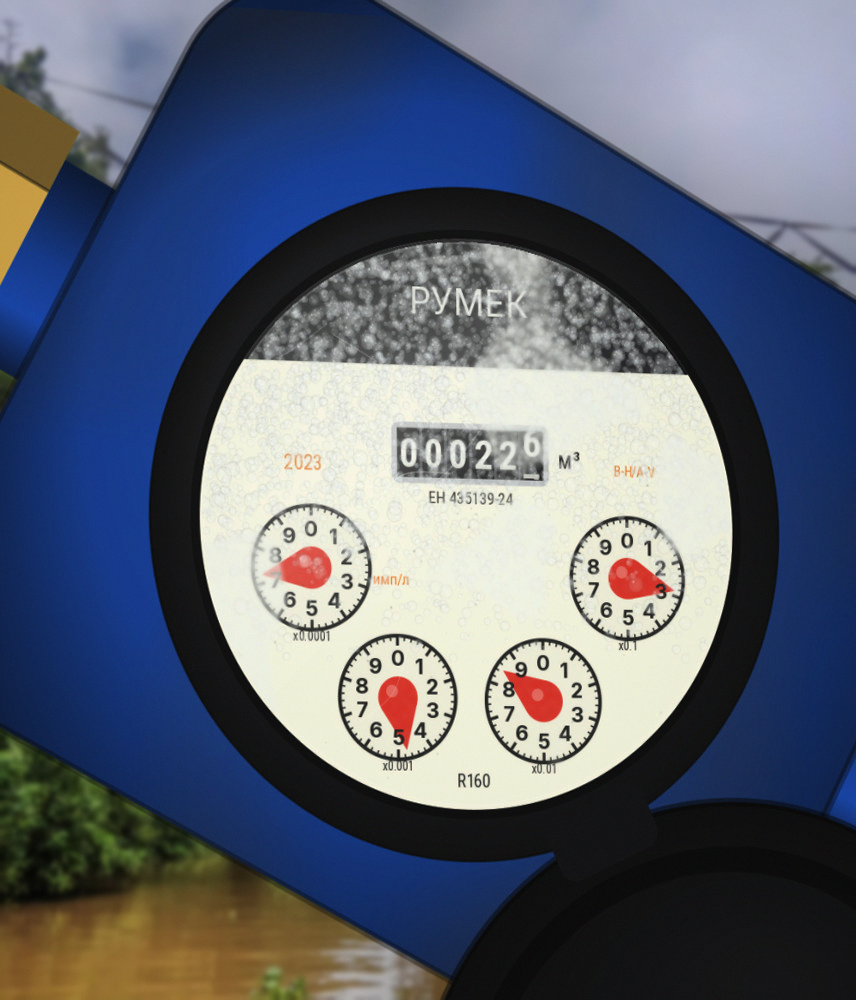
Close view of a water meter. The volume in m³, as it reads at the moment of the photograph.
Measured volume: 226.2847 m³
